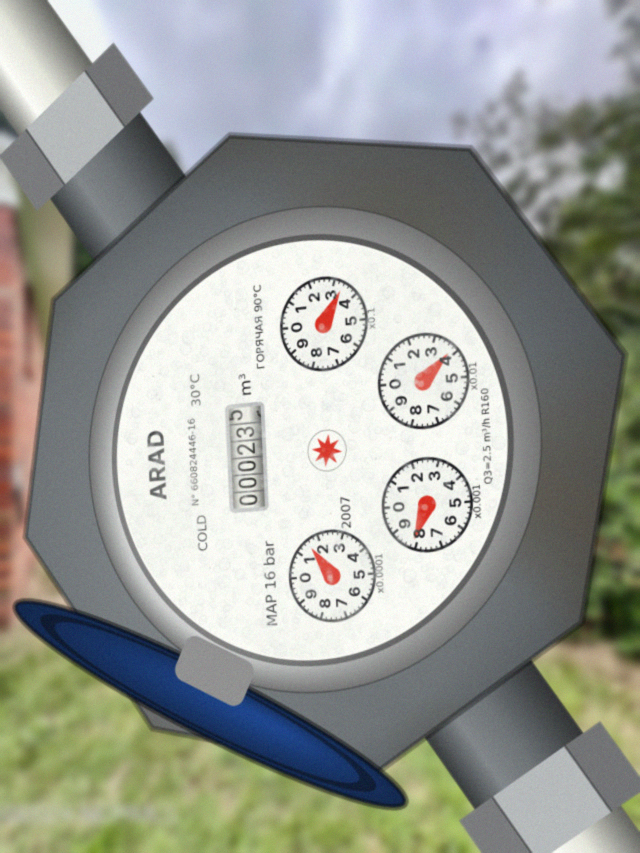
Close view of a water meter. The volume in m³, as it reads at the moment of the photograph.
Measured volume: 235.3381 m³
